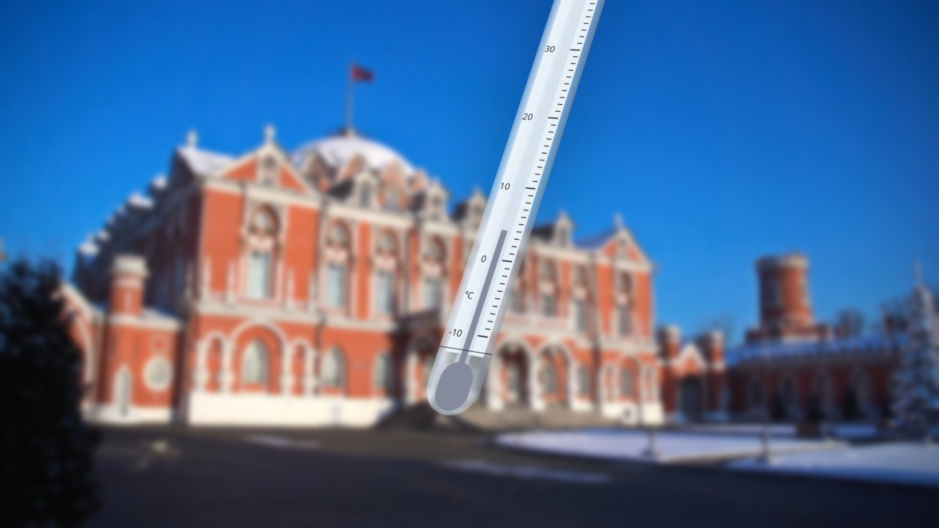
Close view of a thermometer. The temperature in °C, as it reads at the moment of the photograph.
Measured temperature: 4 °C
